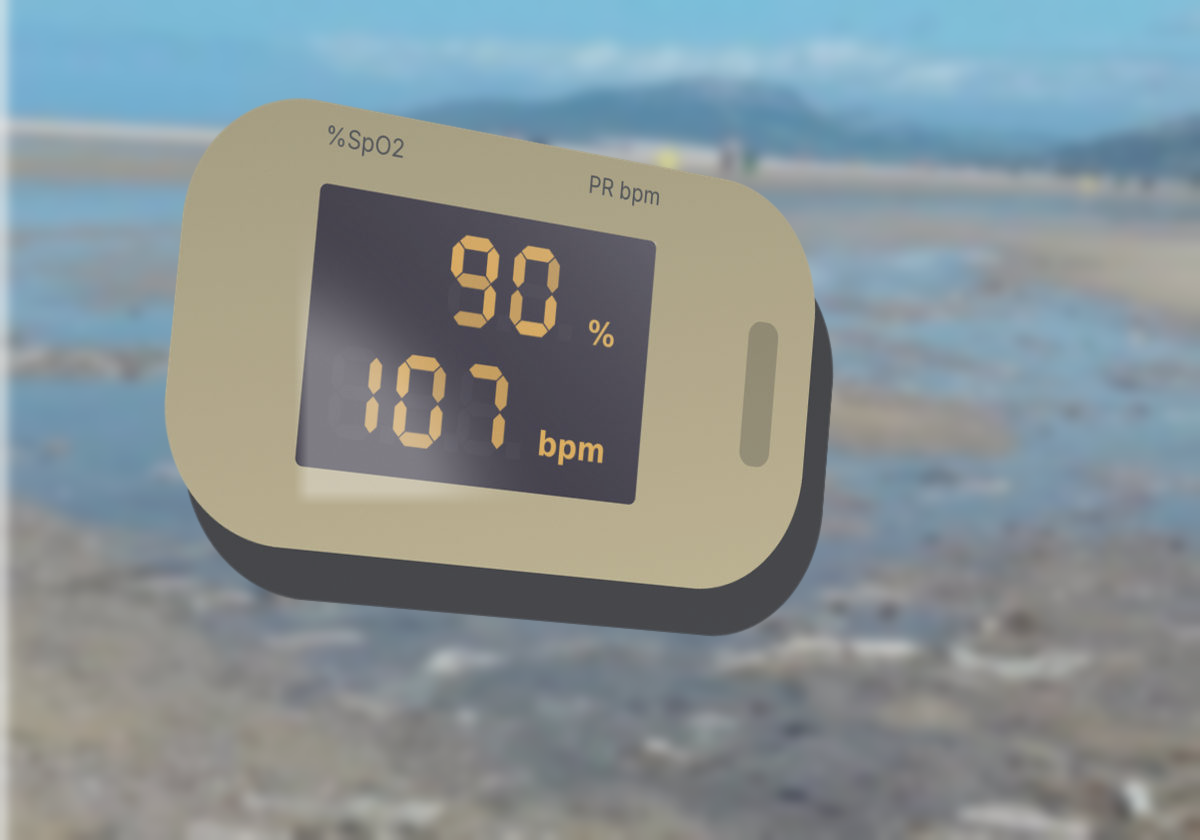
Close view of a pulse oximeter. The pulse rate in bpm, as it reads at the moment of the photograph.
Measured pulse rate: 107 bpm
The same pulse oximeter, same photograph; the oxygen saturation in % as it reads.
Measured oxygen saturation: 90 %
